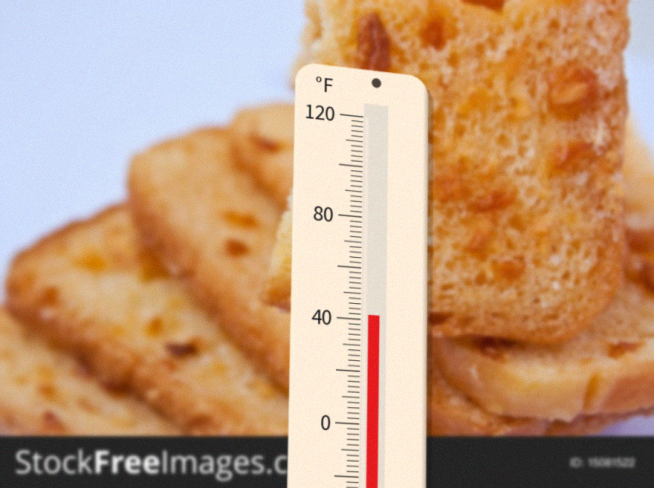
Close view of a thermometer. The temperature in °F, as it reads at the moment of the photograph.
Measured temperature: 42 °F
